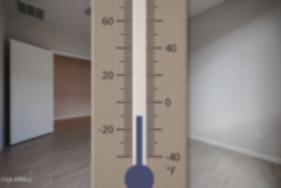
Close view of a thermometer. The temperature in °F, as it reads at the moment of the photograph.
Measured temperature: -10 °F
